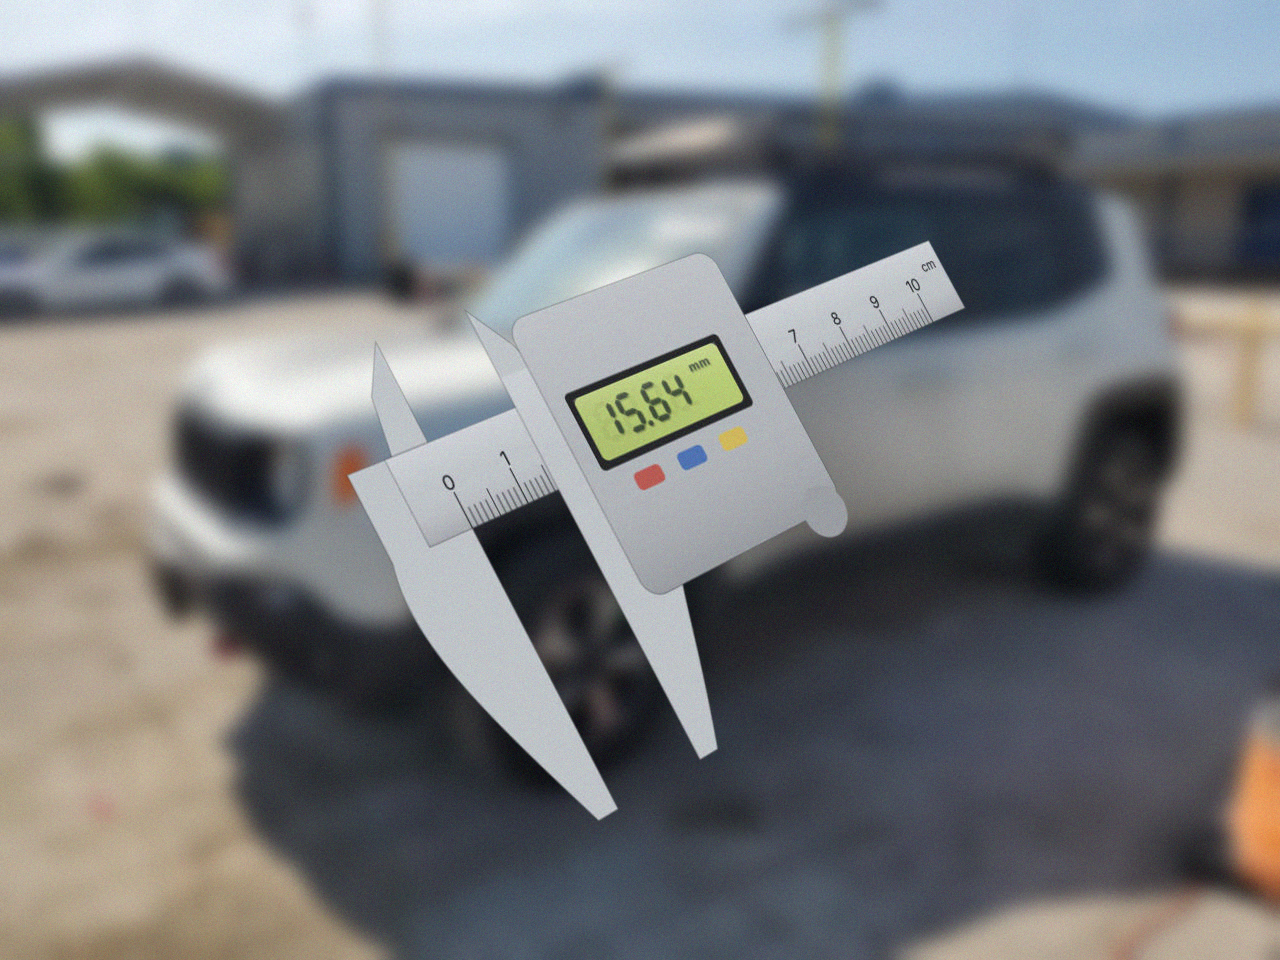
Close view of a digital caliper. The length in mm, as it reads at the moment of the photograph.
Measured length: 15.64 mm
